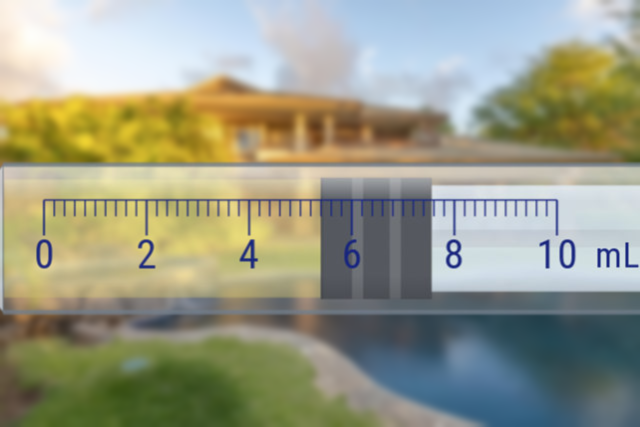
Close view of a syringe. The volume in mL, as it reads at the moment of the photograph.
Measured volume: 5.4 mL
